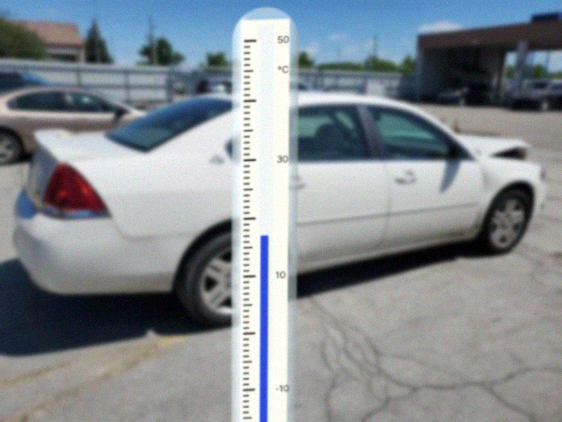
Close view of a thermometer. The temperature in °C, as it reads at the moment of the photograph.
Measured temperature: 17 °C
